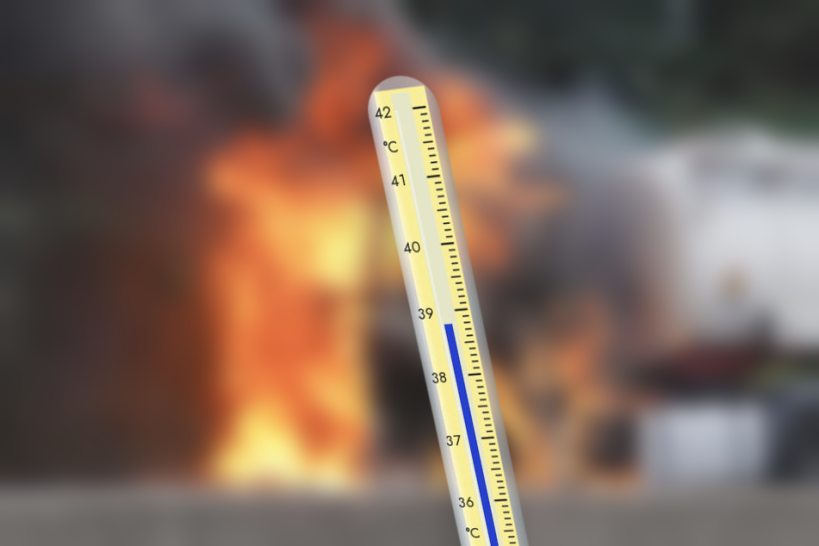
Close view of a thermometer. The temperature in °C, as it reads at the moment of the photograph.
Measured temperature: 38.8 °C
